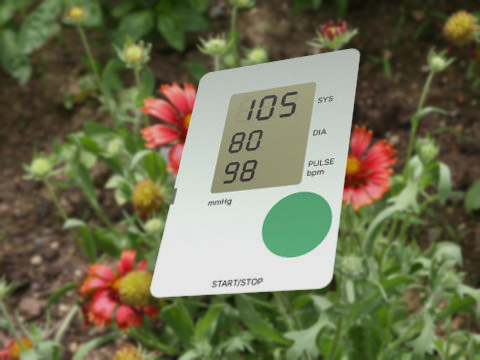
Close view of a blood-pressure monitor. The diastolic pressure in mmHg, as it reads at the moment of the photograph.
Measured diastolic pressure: 80 mmHg
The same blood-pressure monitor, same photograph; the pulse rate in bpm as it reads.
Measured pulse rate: 98 bpm
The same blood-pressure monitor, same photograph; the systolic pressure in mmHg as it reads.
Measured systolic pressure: 105 mmHg
